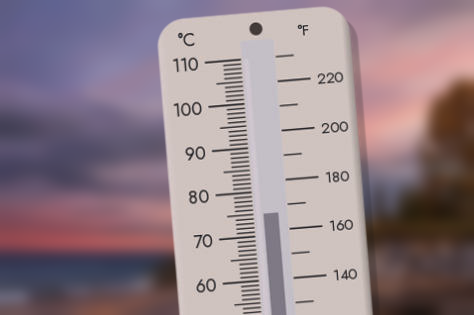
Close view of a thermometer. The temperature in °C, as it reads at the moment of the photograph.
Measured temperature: 75 °C
